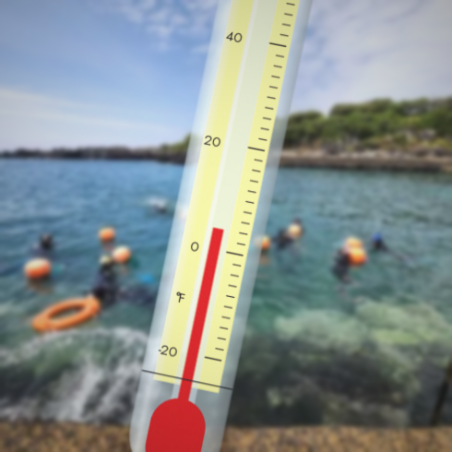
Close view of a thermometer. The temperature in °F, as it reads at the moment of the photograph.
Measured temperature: 4 °F
